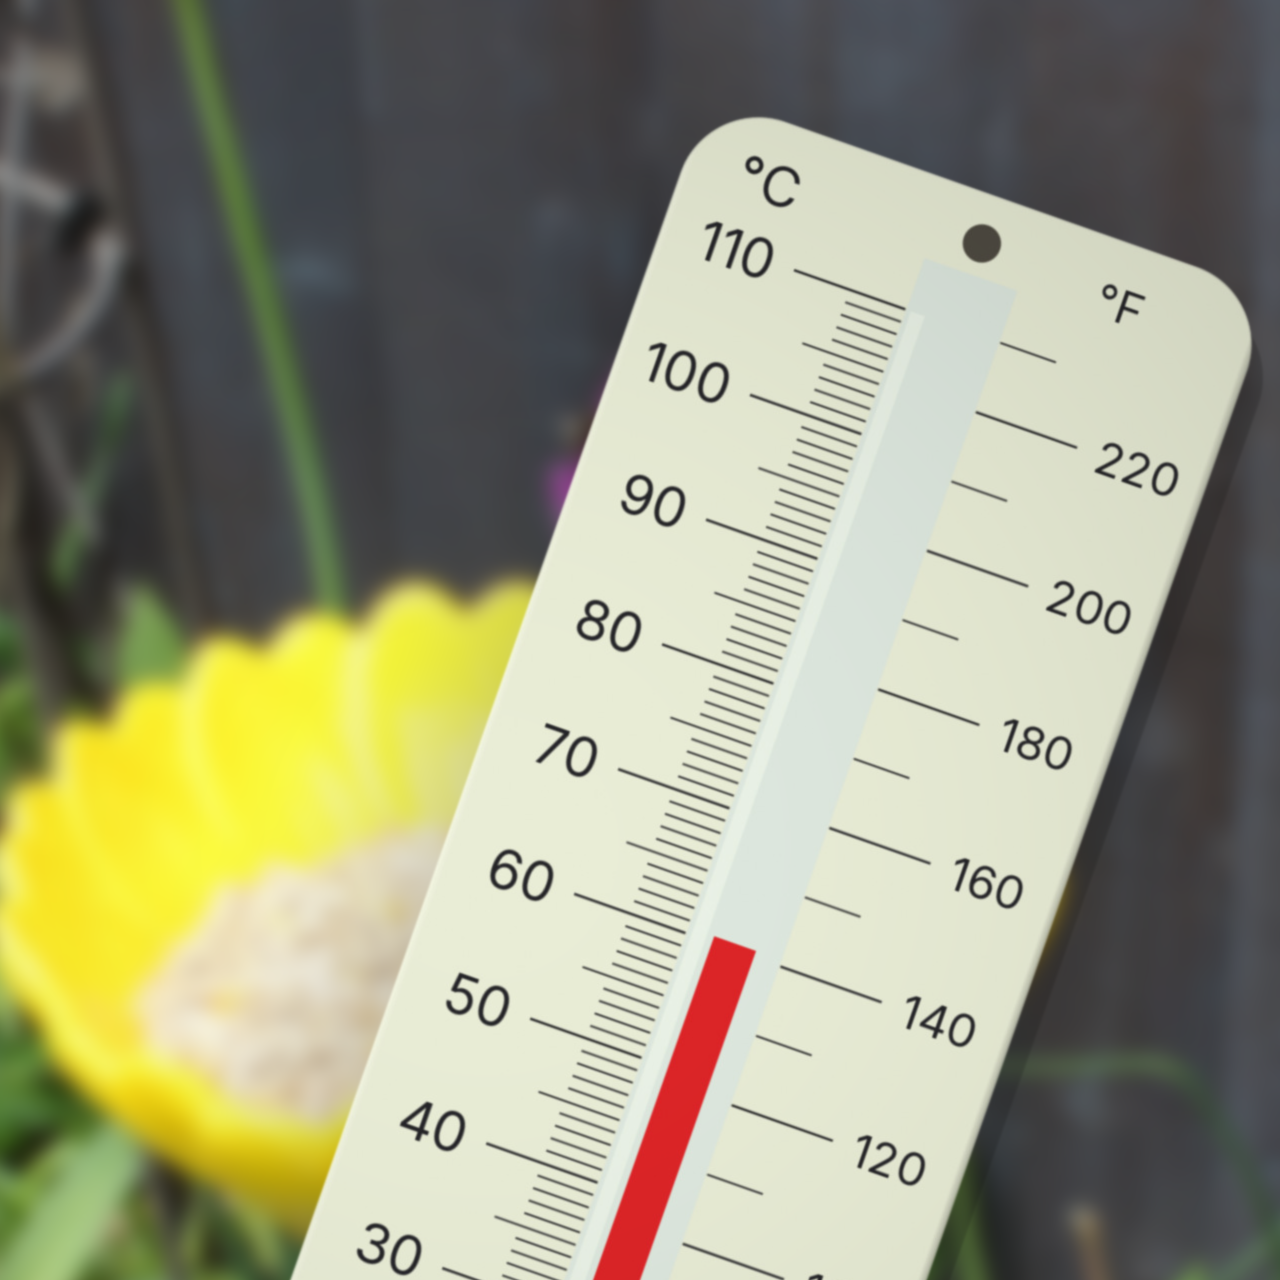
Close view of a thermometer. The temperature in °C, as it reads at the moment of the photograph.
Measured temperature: 60.5 °C
